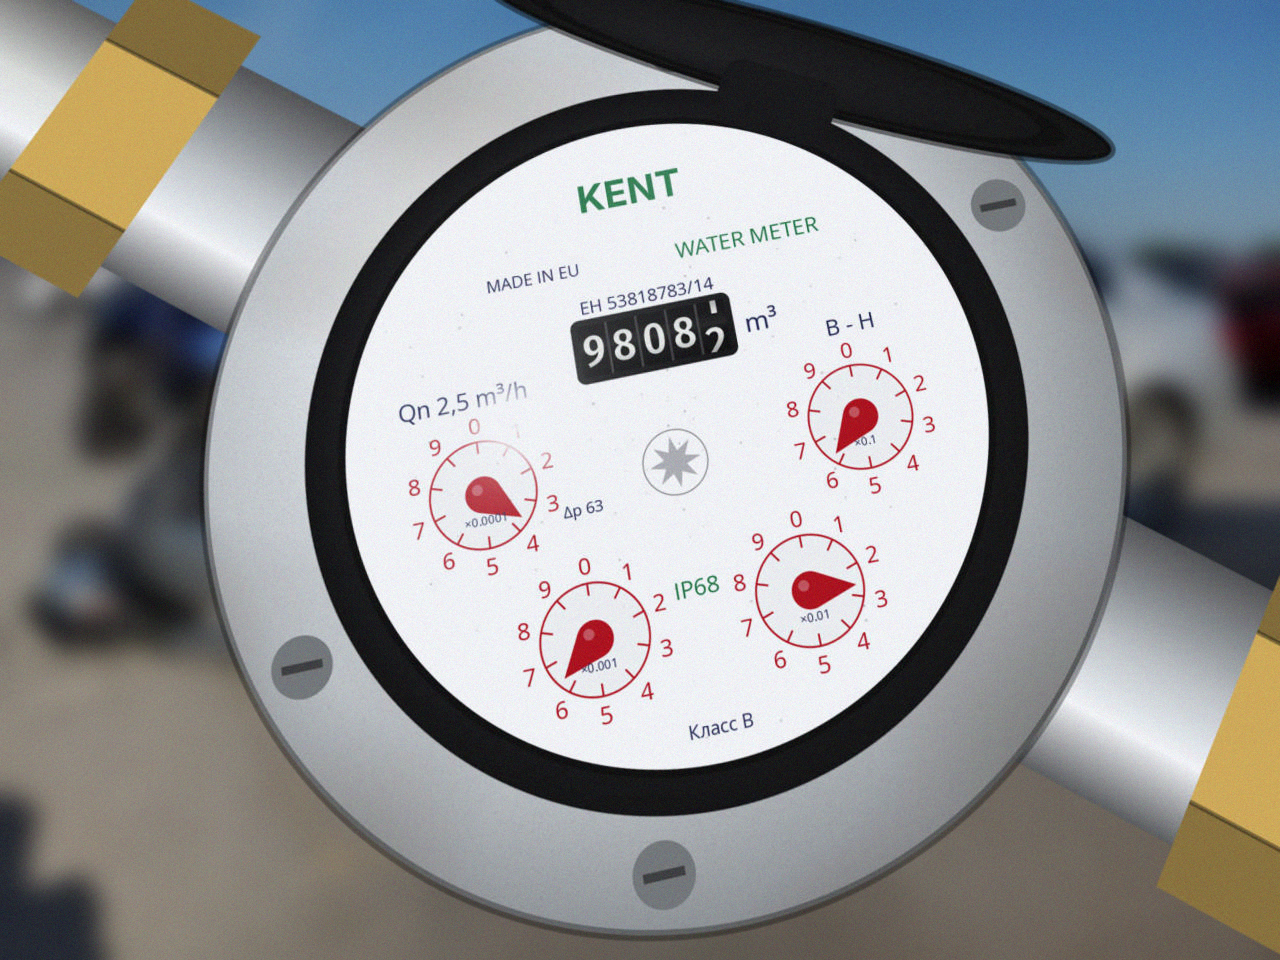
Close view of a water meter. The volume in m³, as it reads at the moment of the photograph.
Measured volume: 98081.6263 m³
